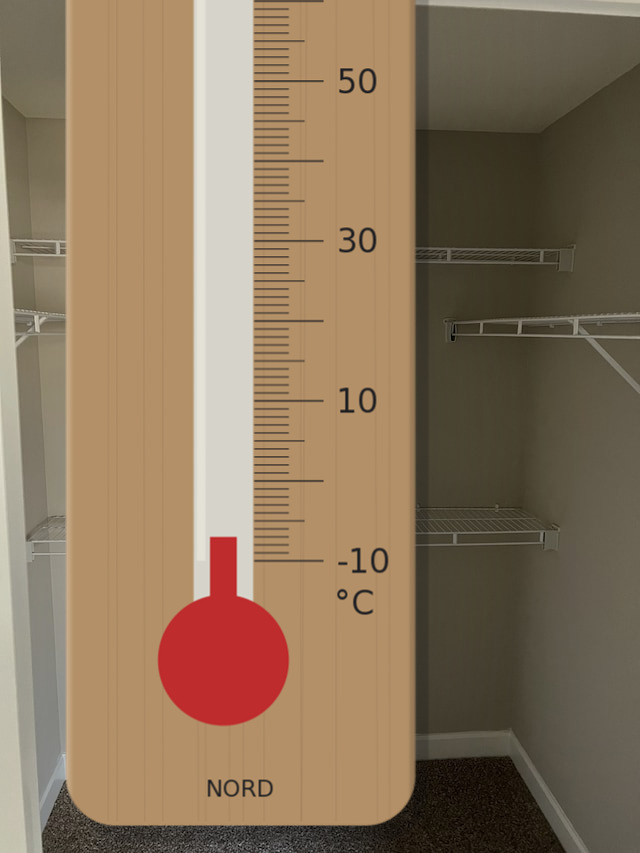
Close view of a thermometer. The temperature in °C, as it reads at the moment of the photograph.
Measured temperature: -7 °C
